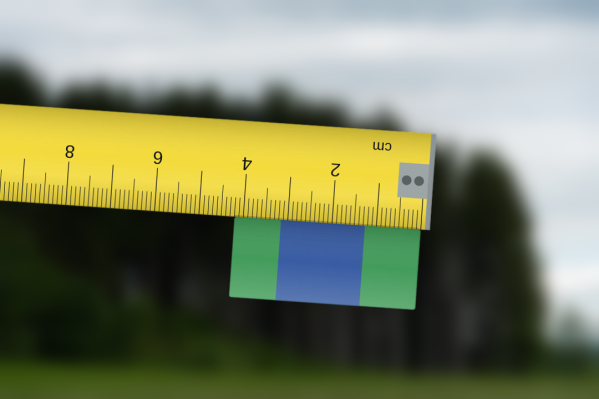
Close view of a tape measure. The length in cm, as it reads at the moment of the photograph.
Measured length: 4.2 cm
